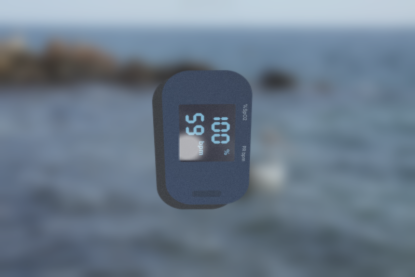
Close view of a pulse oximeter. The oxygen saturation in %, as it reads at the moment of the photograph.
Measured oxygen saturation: 100 %
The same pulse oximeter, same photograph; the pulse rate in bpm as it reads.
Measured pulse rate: 59 bpm
